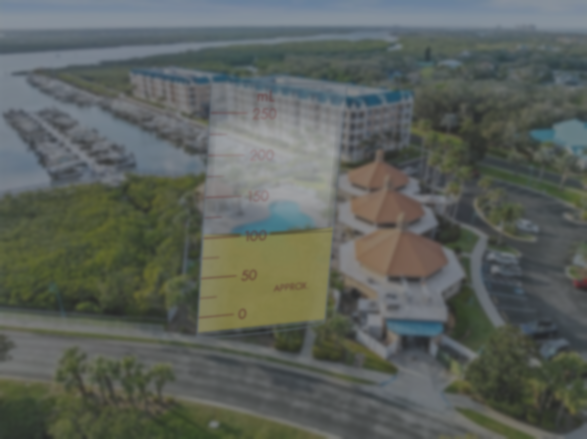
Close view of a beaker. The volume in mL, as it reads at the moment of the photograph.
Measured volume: 100 mL
